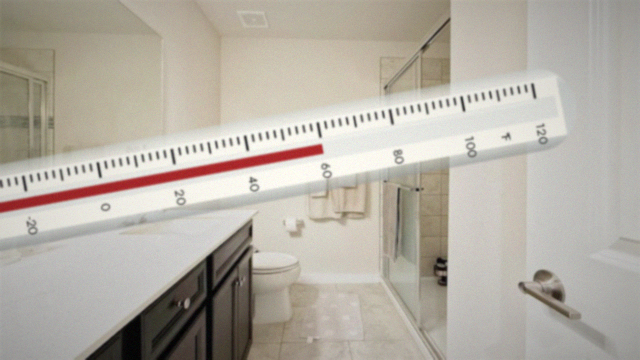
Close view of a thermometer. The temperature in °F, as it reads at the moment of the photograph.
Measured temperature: 60 °F
